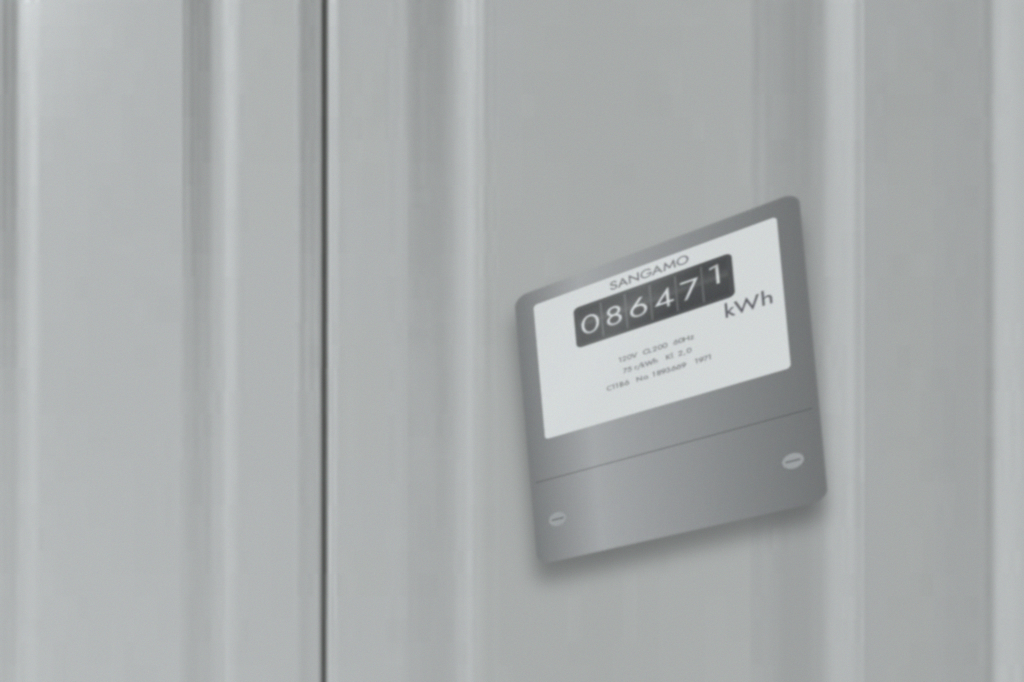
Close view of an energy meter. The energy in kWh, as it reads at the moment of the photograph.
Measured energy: 86471 kWh
